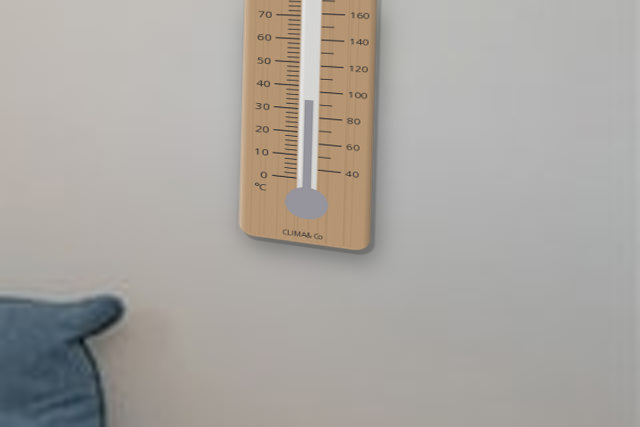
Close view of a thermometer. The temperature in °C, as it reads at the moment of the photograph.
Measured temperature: 34 °C
